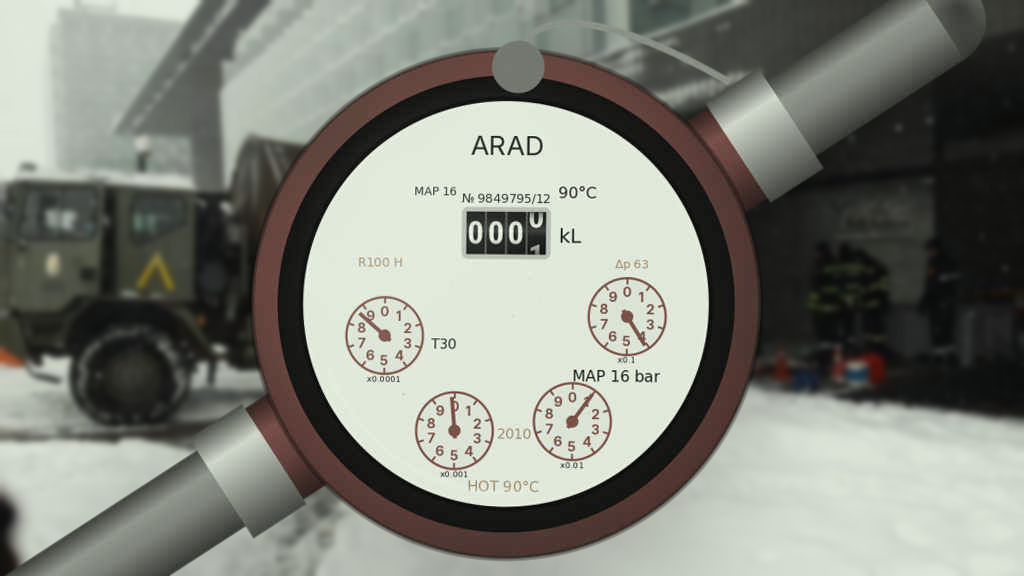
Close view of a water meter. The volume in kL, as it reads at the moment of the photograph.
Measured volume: 0.4098 kL
